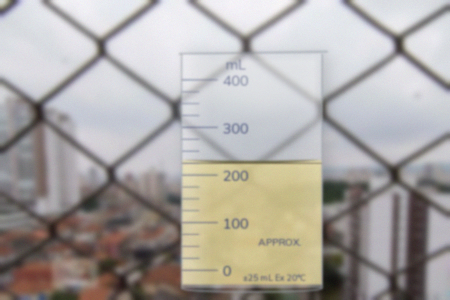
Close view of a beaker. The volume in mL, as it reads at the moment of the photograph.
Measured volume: 225 mL
